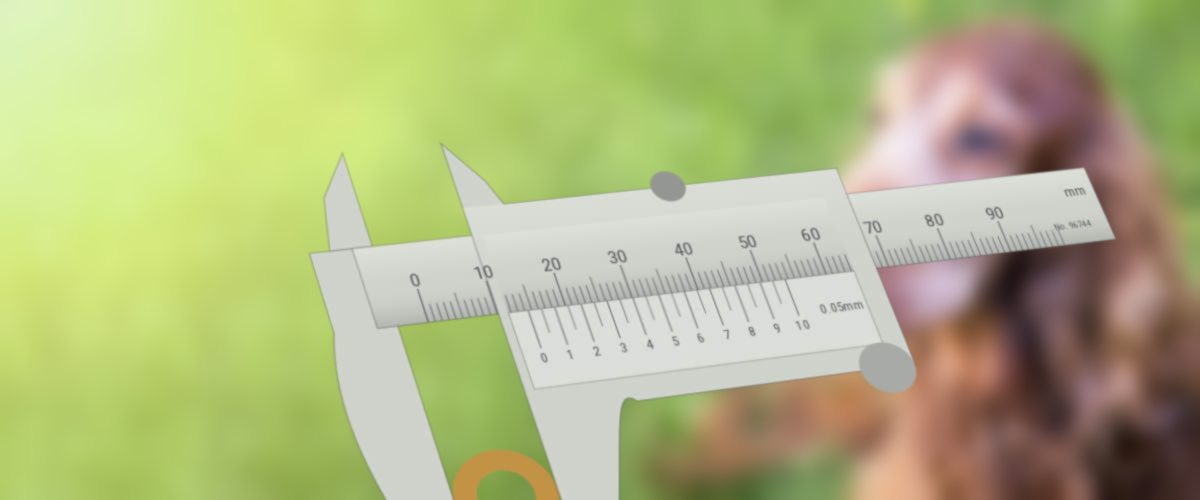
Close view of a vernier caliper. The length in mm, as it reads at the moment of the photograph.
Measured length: 14.5 mm
